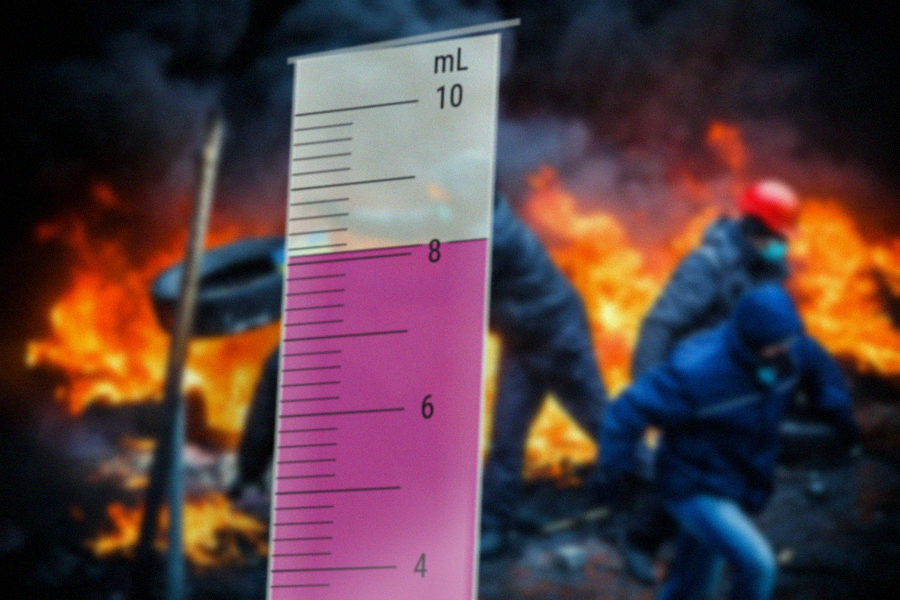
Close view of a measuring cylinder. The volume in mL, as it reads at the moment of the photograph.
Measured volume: 8.1 mL
